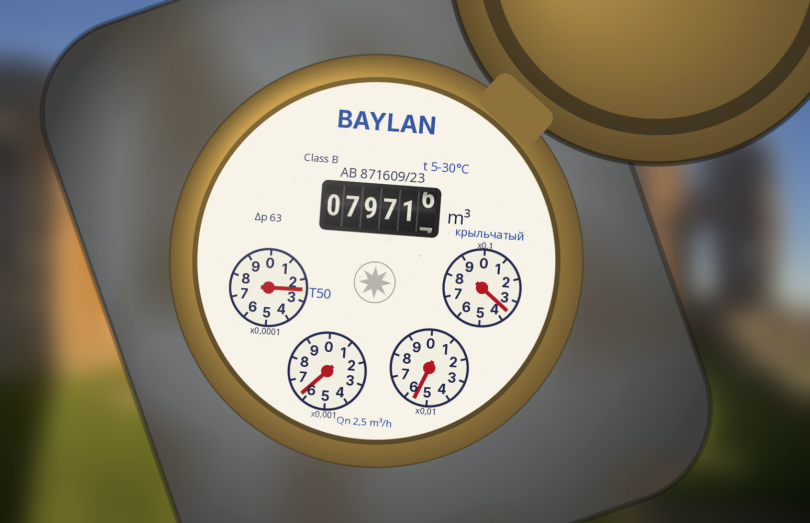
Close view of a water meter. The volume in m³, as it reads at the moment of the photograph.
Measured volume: 79716.3562 m³
